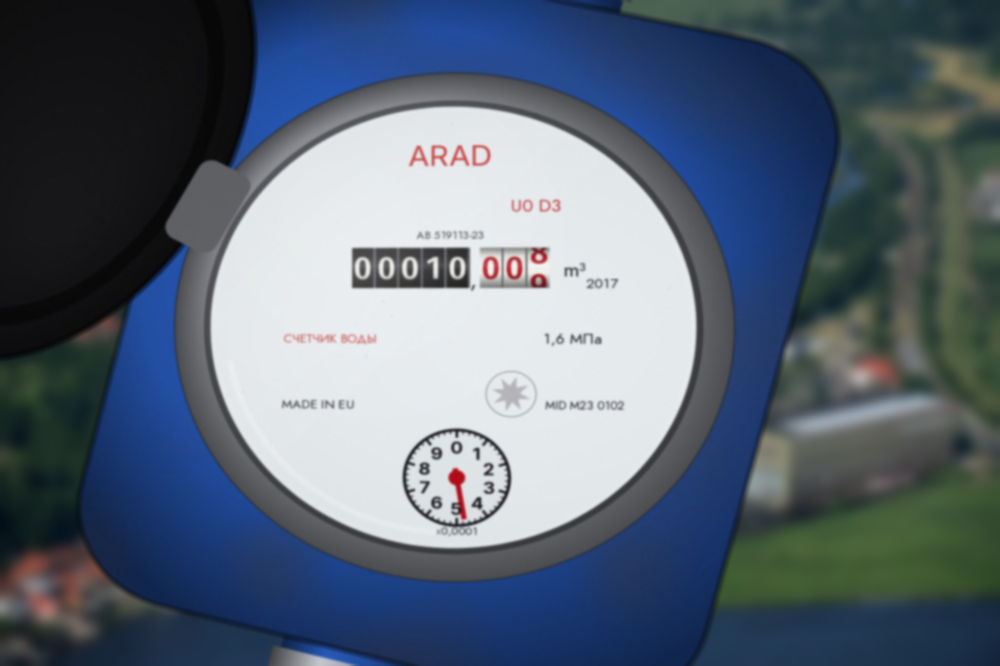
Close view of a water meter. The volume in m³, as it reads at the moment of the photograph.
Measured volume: 10.0084 m³
